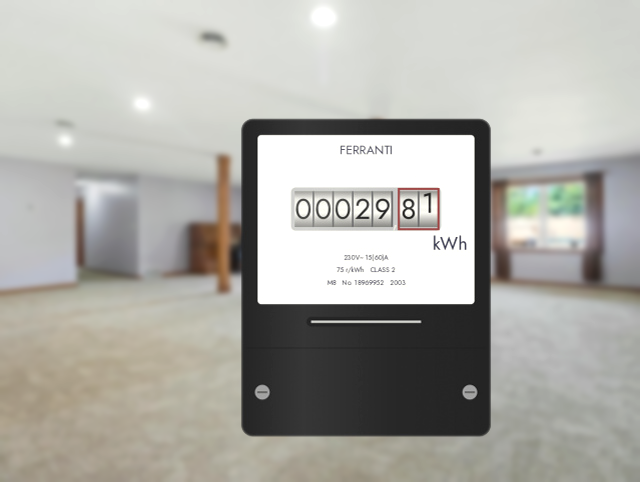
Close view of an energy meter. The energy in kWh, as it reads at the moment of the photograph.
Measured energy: 29.81 kWh
